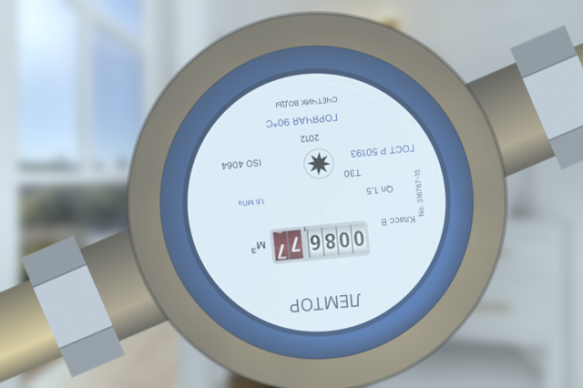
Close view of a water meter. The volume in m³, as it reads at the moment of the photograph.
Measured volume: 86.77 m³
